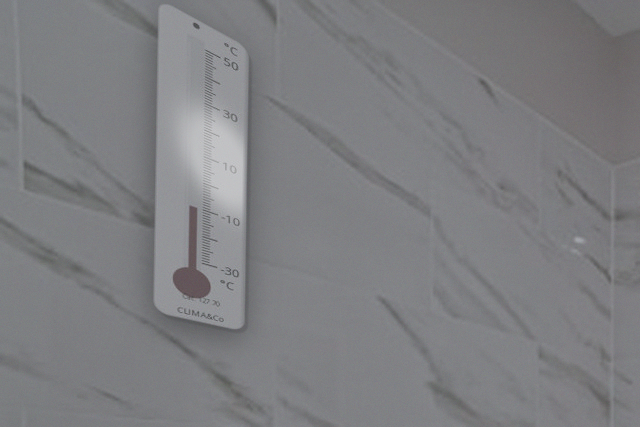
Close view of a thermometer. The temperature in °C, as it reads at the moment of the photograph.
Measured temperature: -10 °C
